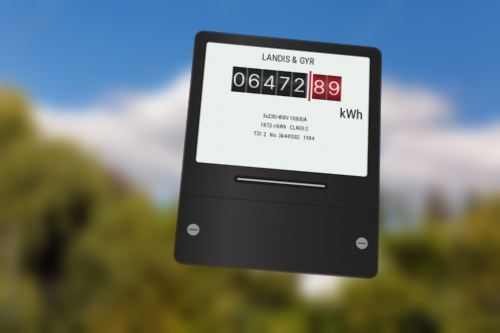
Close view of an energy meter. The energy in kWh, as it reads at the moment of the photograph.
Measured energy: 6472.89 kWh
